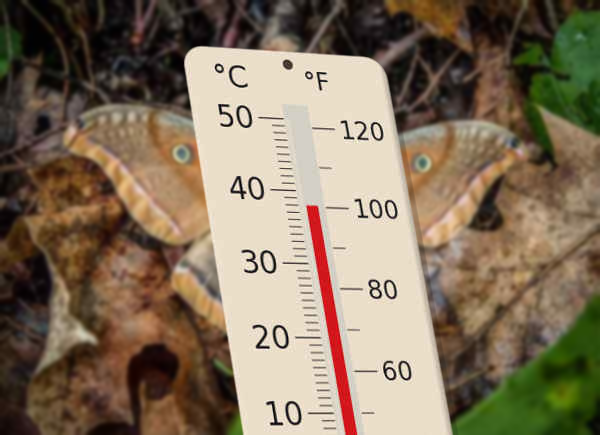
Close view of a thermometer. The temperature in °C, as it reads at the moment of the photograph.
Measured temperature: 38 °C
